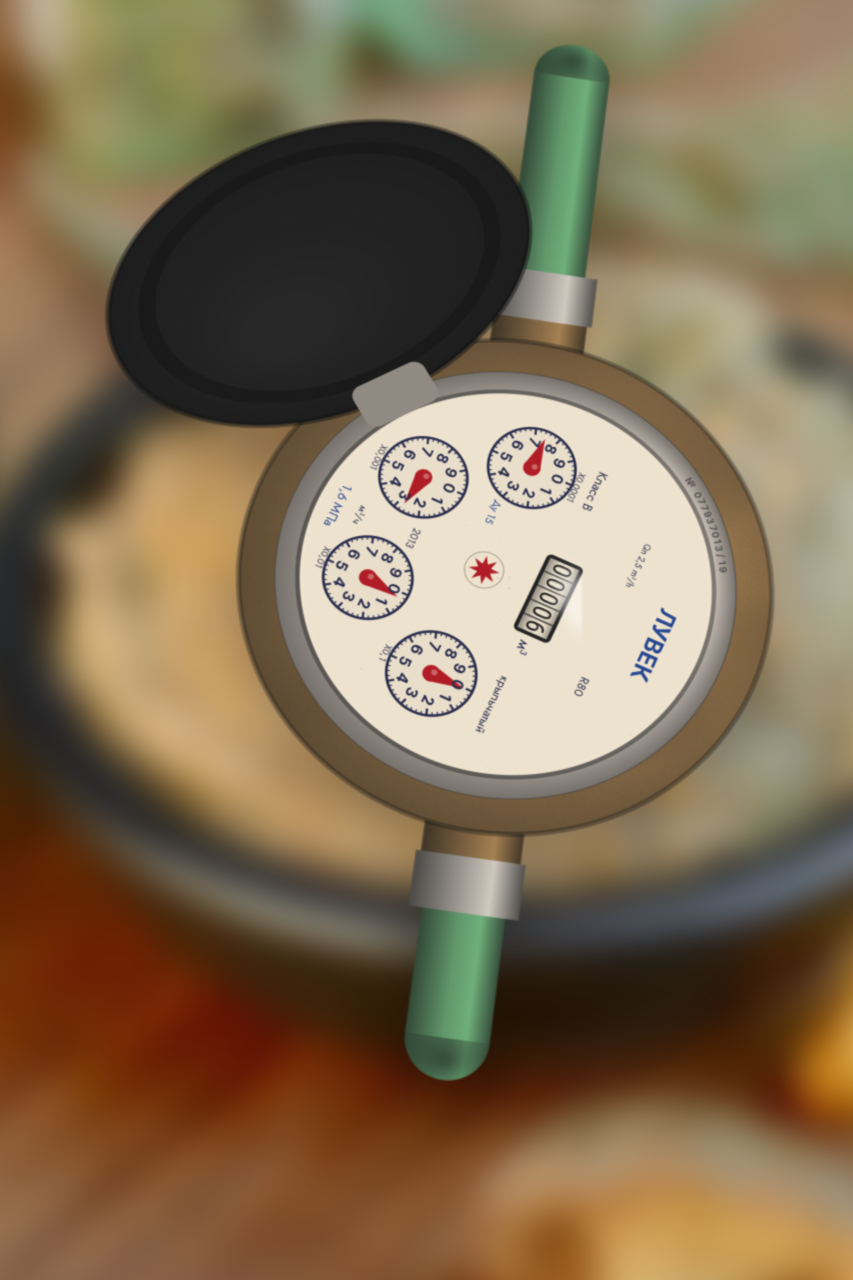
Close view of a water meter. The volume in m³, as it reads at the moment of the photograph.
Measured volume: 6.0027 m³
